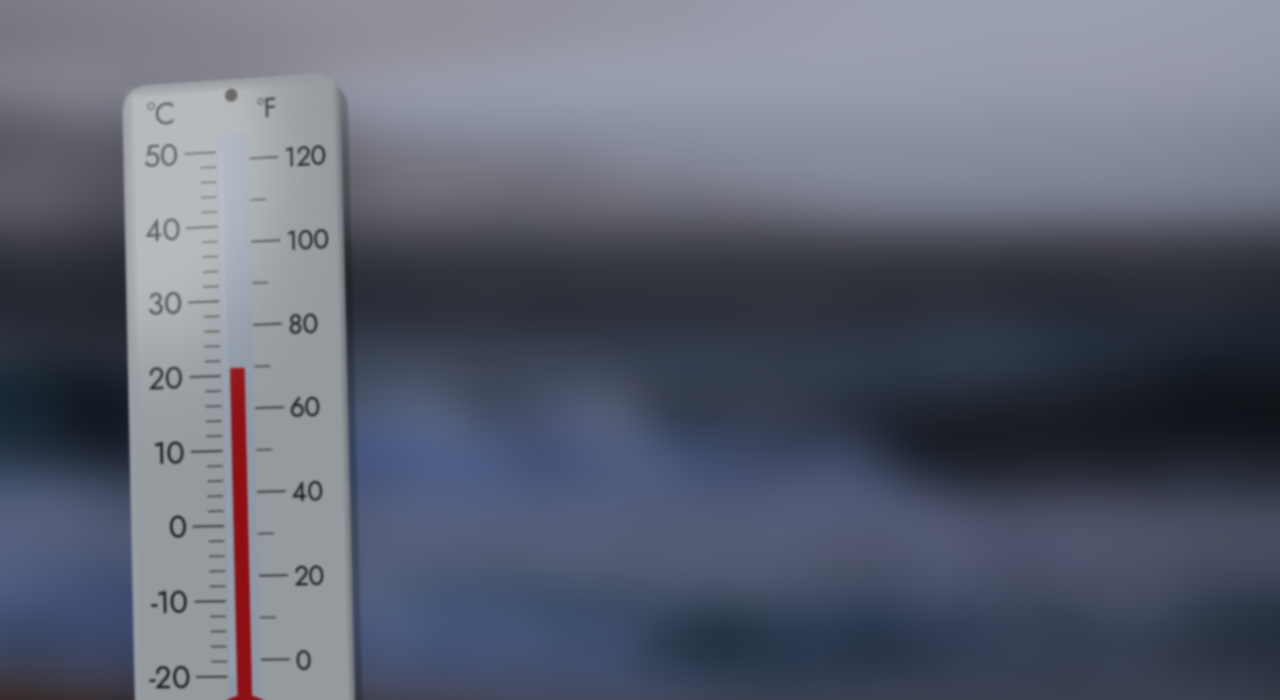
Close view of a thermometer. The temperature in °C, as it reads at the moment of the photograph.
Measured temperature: 21 °C
